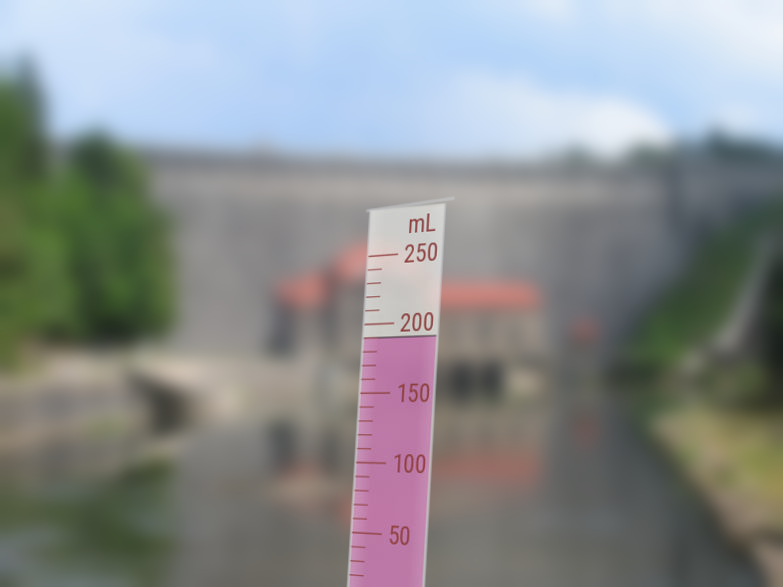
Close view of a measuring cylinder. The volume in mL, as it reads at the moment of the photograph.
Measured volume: 190 mL
